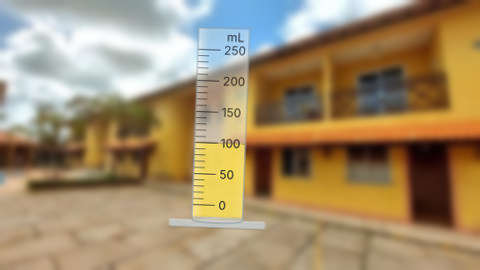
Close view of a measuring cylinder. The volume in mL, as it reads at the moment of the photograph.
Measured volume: 100 mL
